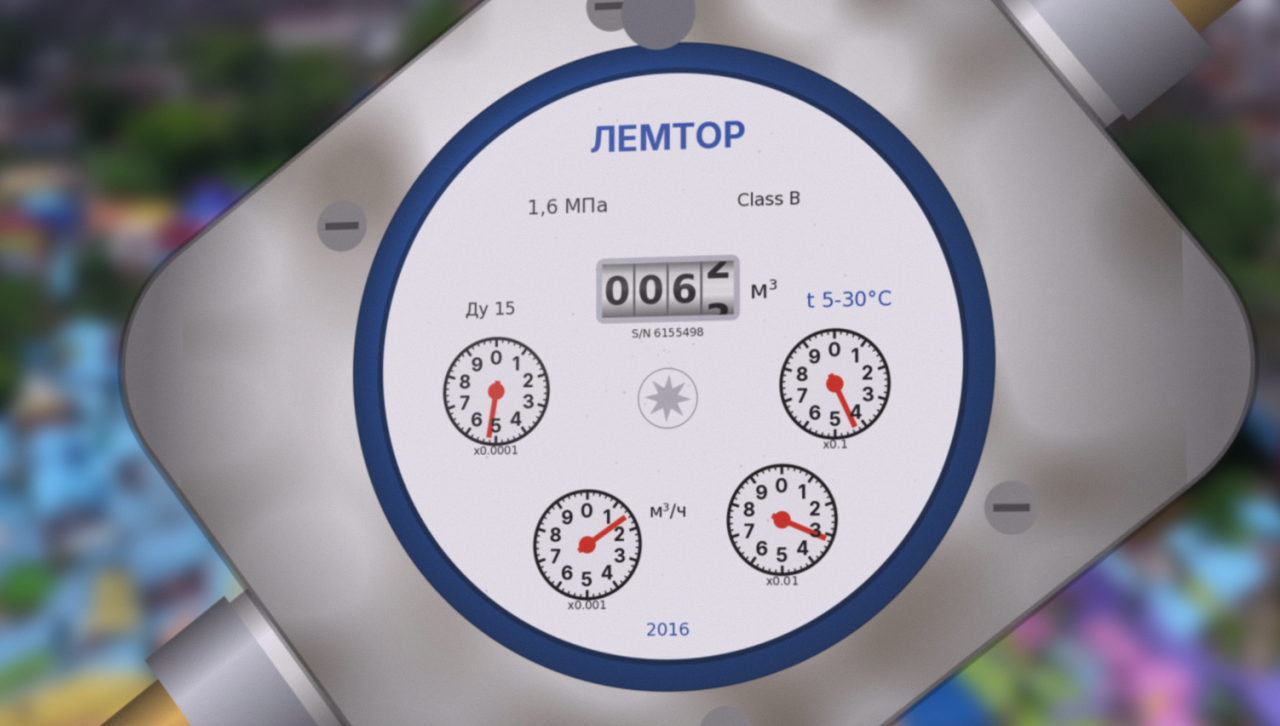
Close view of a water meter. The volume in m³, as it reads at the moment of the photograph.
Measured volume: 62.4315 m³
